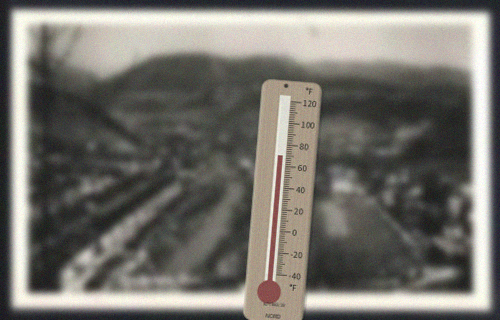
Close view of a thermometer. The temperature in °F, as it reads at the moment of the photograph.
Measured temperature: 70 °F
